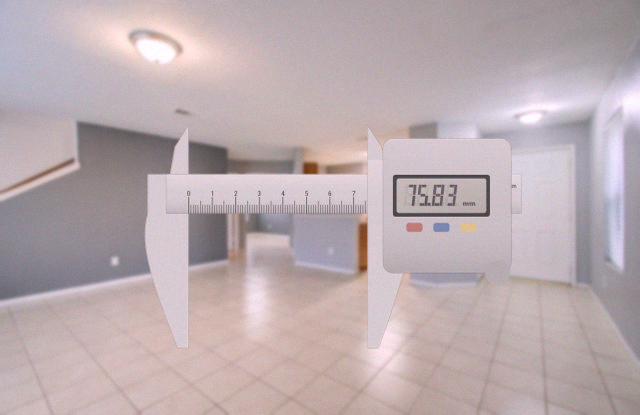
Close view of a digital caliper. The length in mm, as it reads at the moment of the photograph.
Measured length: 75.83 mm
